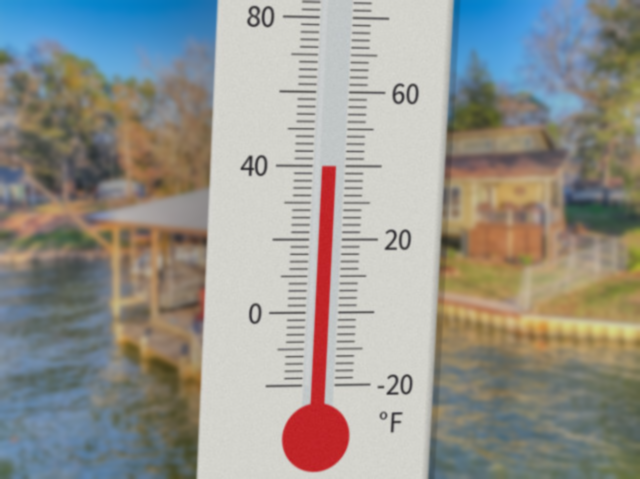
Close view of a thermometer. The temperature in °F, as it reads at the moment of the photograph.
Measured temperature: 40 °F
